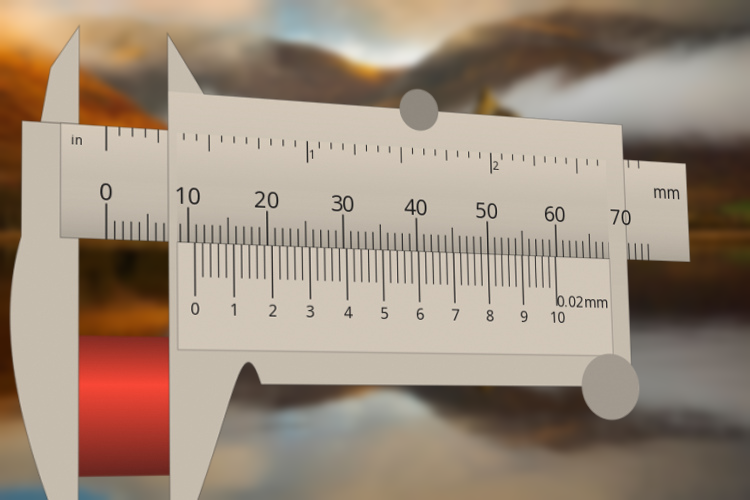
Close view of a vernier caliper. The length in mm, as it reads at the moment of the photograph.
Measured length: 10.8 mm
